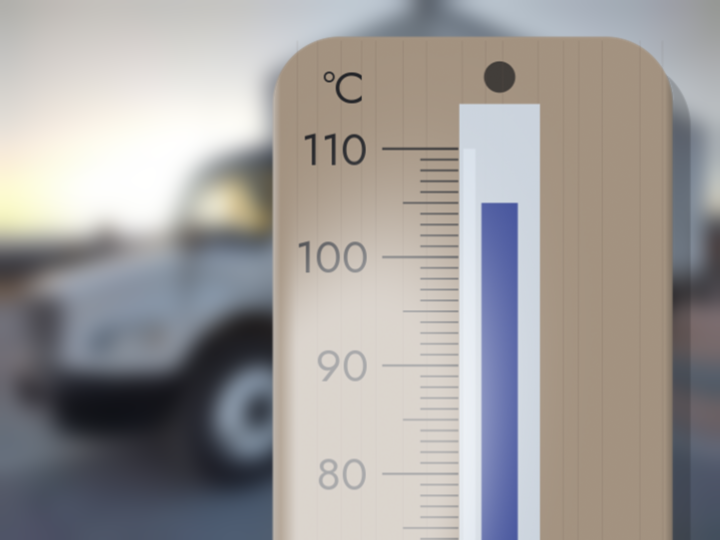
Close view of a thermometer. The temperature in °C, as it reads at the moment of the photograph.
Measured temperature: 105 °C
